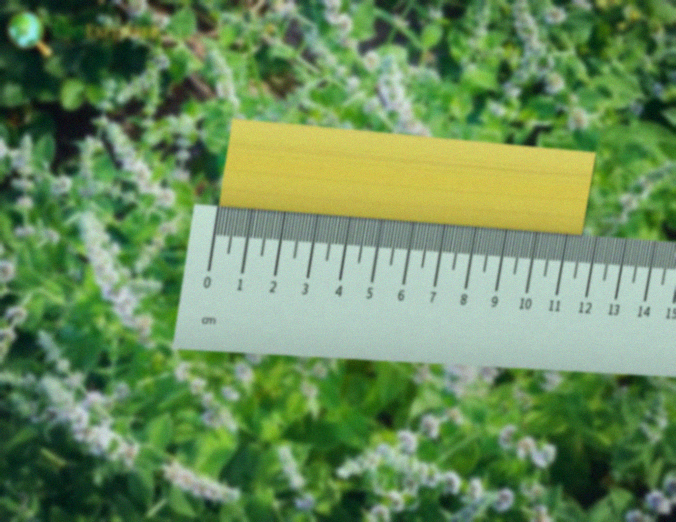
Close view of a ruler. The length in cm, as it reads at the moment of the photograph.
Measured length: 11.5 cm
